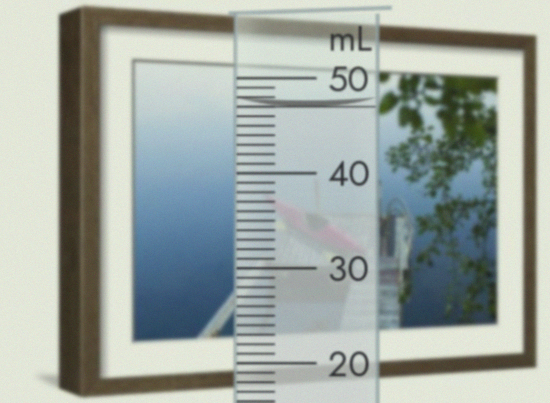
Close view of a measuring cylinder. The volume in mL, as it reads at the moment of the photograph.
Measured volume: 47 mL
